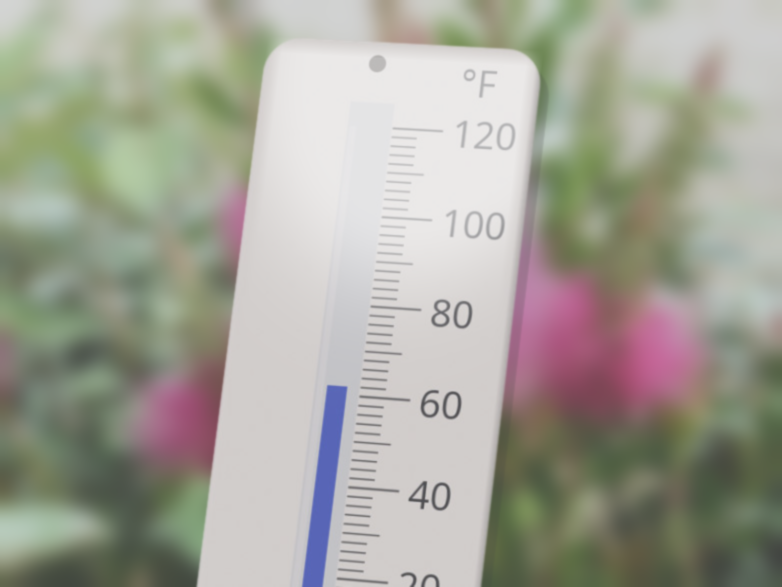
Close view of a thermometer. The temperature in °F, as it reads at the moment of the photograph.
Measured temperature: 62 °F
